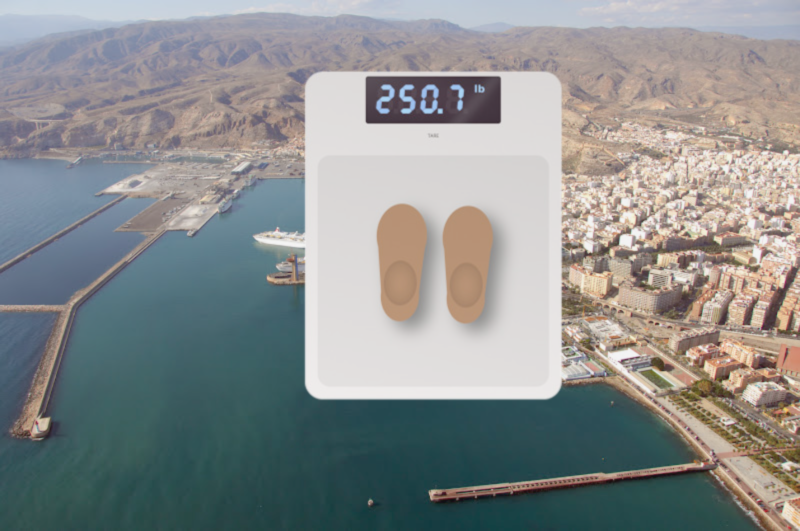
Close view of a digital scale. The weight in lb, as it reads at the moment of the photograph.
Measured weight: 250.7 lb
